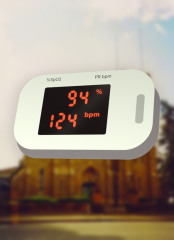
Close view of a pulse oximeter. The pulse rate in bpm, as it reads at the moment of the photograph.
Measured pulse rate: 124 bpm
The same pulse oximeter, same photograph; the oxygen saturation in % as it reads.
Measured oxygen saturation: 94 %
